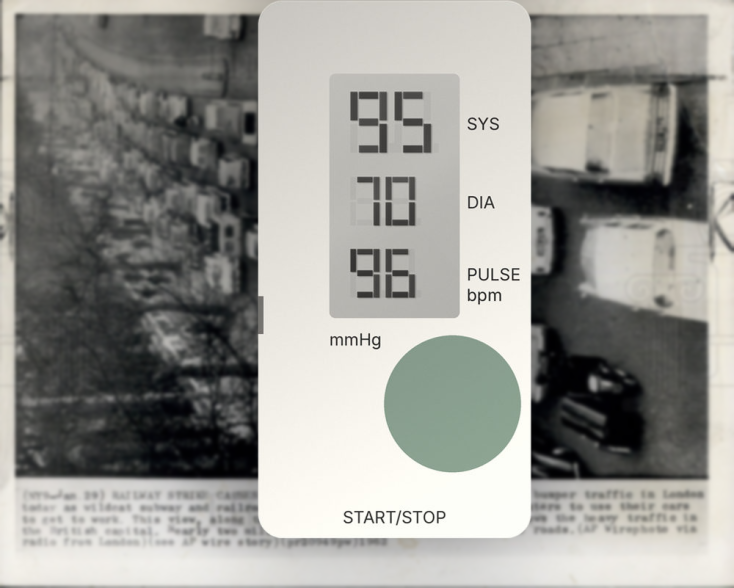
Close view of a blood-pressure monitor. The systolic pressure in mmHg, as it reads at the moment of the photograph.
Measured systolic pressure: 95 mmHg
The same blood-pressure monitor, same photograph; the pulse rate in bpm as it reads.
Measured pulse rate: 96 bpm
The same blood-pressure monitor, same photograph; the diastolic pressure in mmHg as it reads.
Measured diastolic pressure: 70 mmHg
